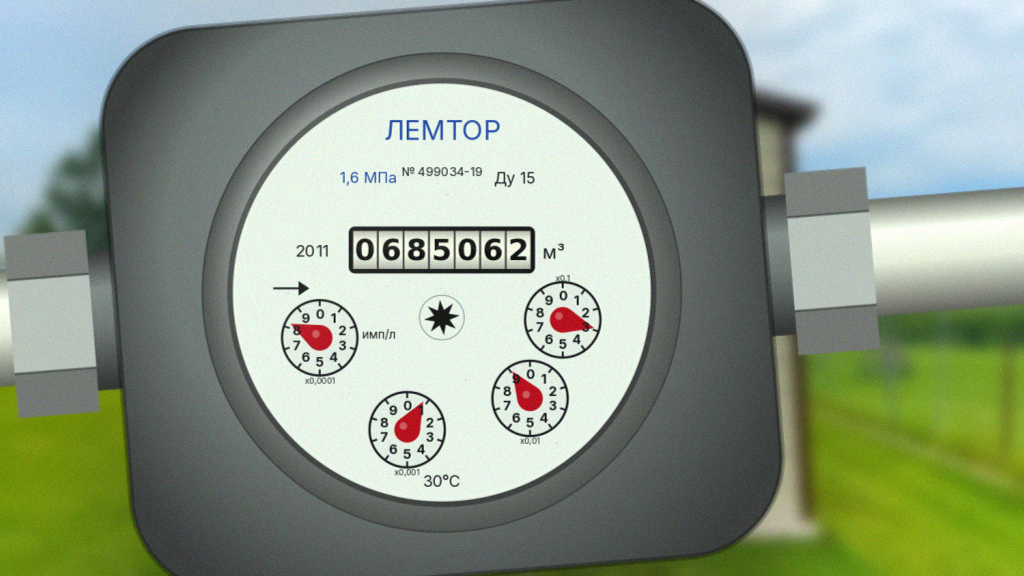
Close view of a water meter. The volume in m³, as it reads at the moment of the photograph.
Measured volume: 685062.2908 m³
